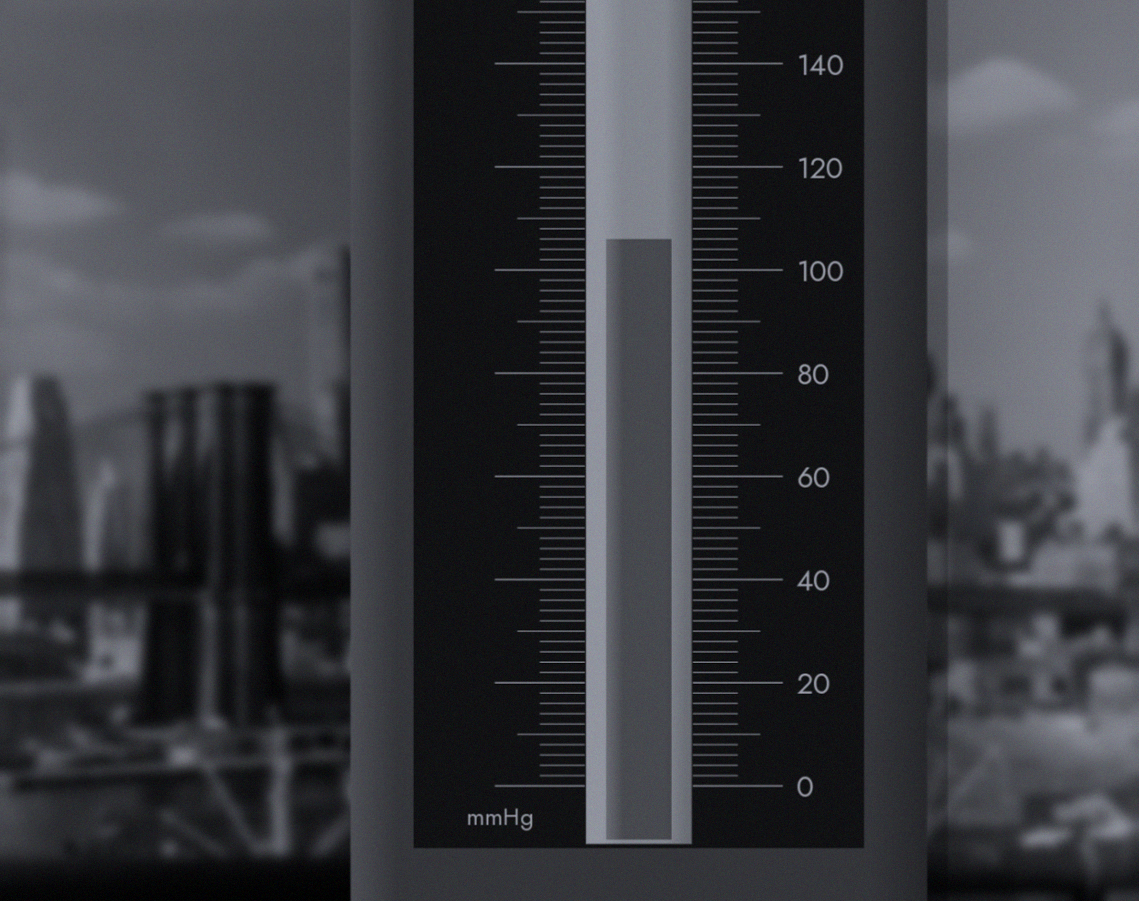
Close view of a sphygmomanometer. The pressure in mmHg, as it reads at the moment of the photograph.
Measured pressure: 106 mmHg
